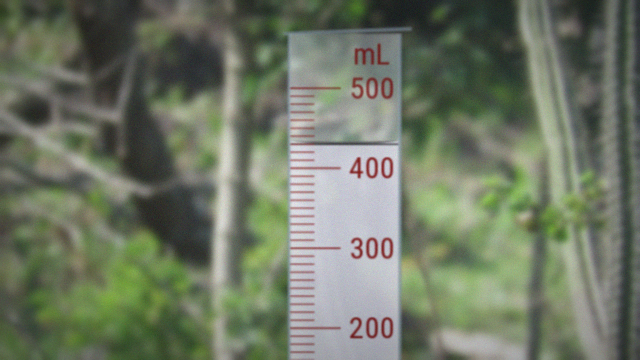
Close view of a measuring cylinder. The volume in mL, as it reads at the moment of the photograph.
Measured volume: 430 mL
